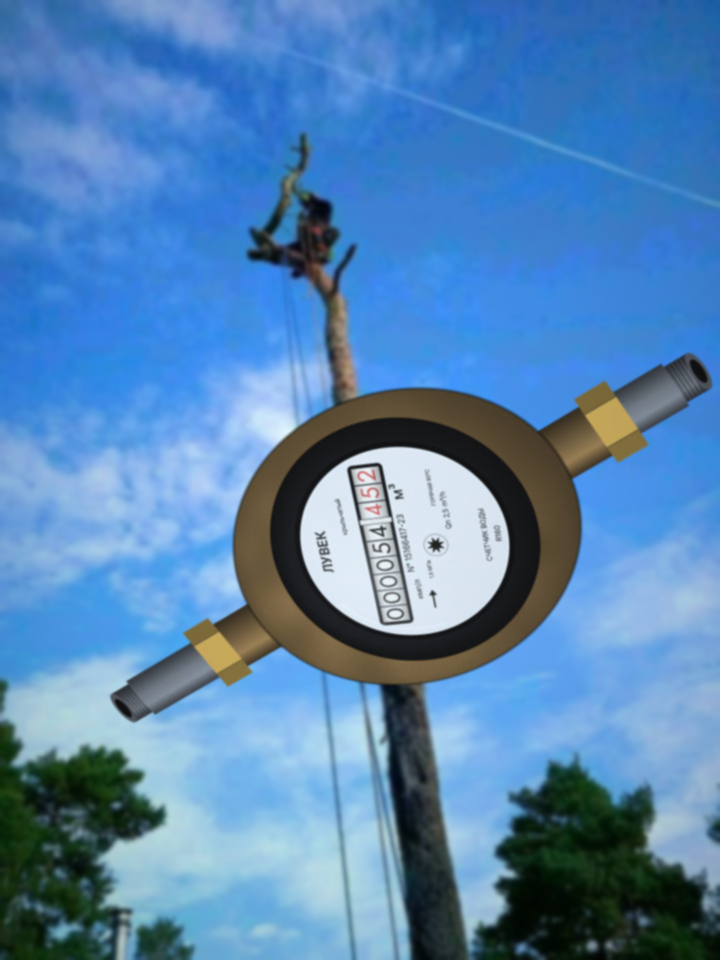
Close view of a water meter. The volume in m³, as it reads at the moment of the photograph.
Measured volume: 54.452 m³
